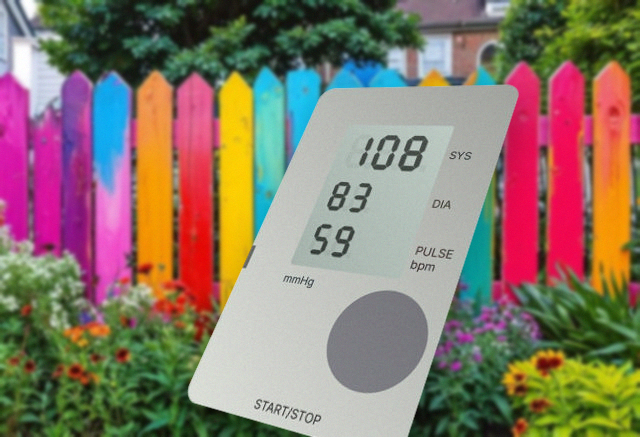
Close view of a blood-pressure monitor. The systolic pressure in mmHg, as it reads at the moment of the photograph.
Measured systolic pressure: 108 mmHg
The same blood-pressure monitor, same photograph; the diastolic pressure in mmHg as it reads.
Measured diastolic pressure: 83 mmHg
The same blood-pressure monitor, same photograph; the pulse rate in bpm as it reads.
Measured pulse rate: 59 bpm
